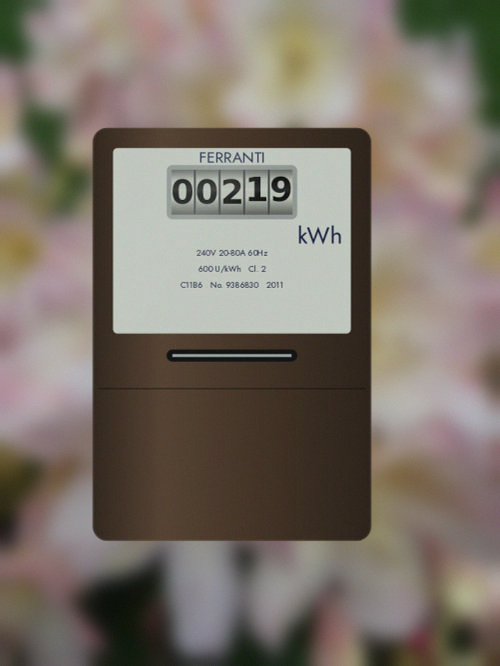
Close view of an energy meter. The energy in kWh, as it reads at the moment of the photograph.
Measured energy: 219 kWh
